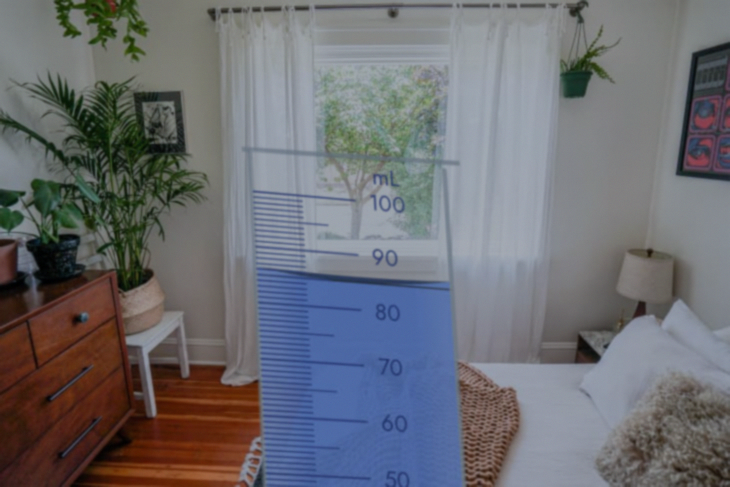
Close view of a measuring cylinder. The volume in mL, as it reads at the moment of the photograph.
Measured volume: 85 mL
